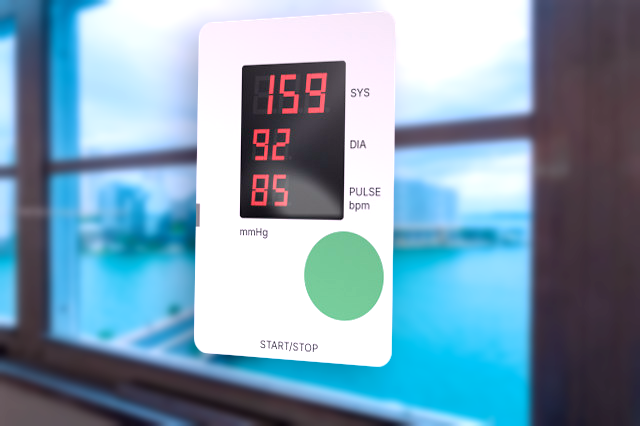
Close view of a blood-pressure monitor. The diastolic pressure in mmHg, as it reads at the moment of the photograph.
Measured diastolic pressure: 92 mmHg
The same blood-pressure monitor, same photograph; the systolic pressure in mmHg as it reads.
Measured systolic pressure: 159 mmHg
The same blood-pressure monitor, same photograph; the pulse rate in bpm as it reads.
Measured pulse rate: 85 bpm
